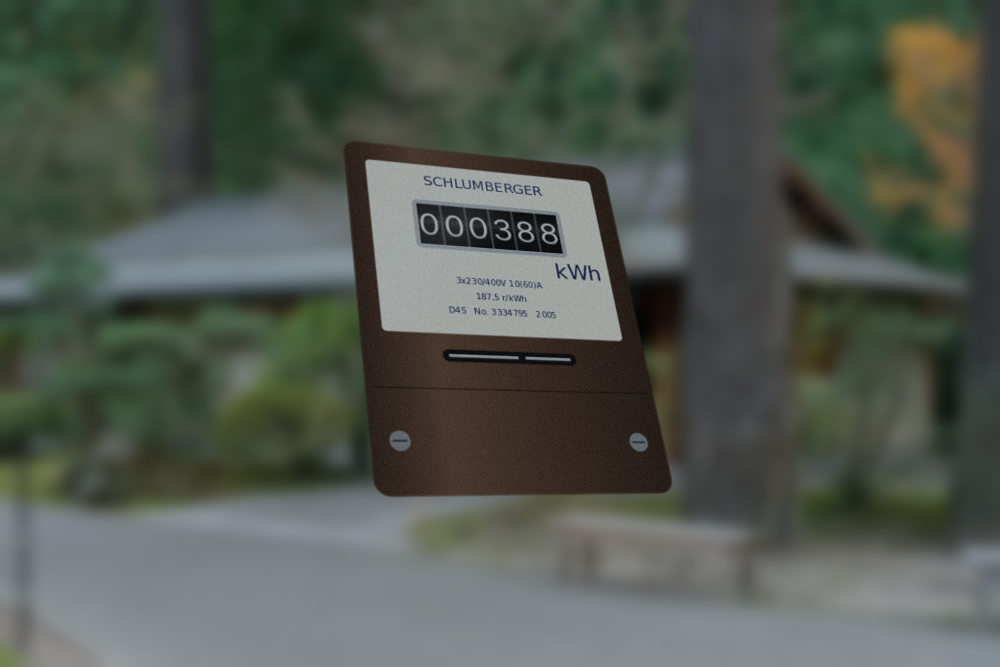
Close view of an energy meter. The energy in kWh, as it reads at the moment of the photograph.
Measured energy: 388 kWh
